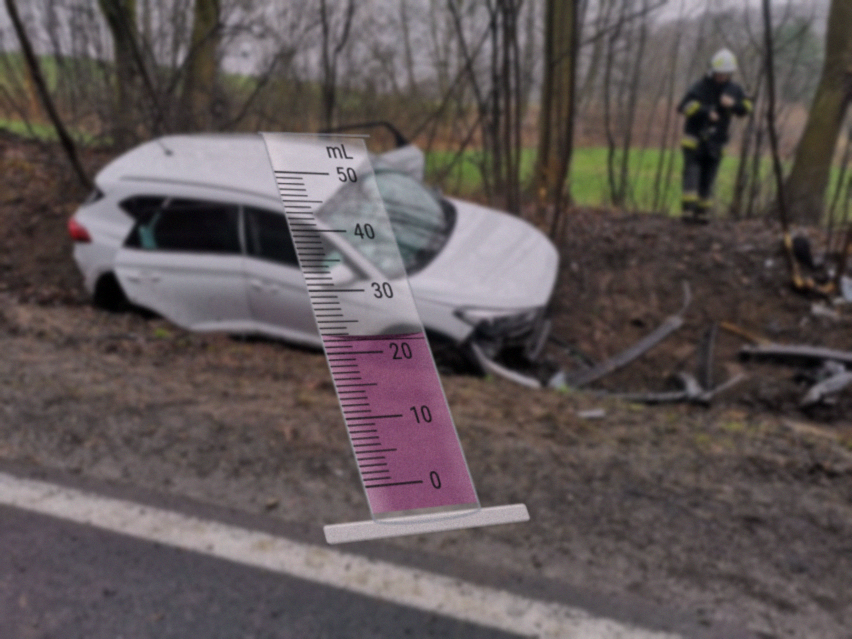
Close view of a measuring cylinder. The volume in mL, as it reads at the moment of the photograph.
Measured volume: 22 mL
